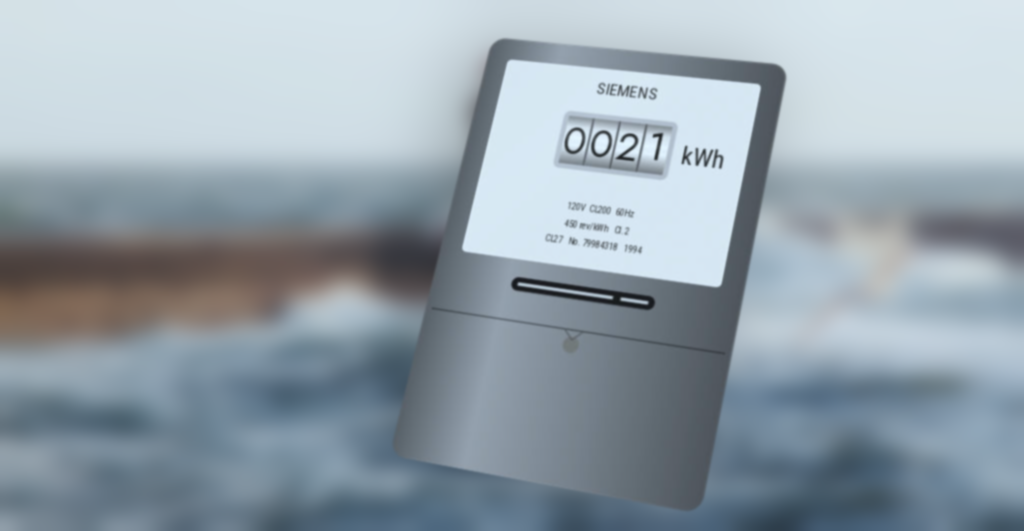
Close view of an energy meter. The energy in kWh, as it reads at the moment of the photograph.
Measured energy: 21 kWh
